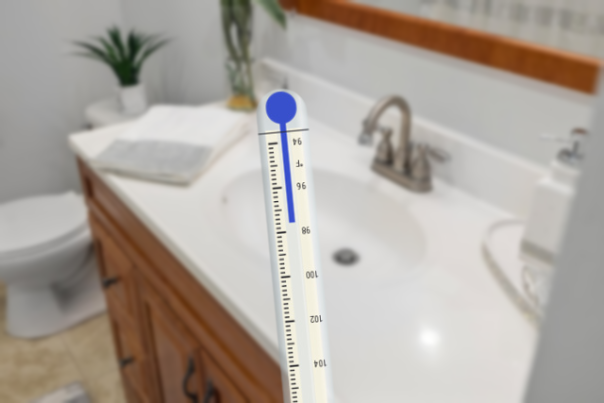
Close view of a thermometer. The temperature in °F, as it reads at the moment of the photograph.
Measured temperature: 97.6 °F
